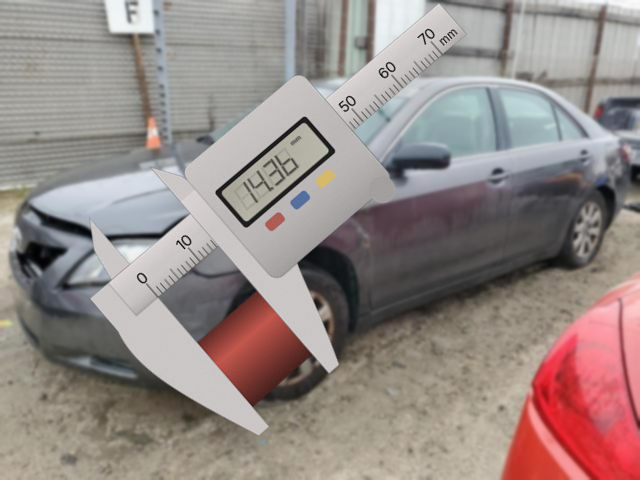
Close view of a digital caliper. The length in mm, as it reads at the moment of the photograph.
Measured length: 14.36 mm
